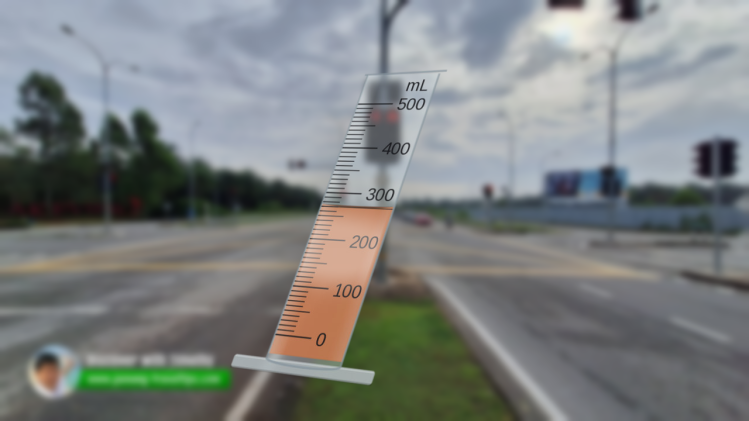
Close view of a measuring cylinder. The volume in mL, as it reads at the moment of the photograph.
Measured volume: 270 mL
